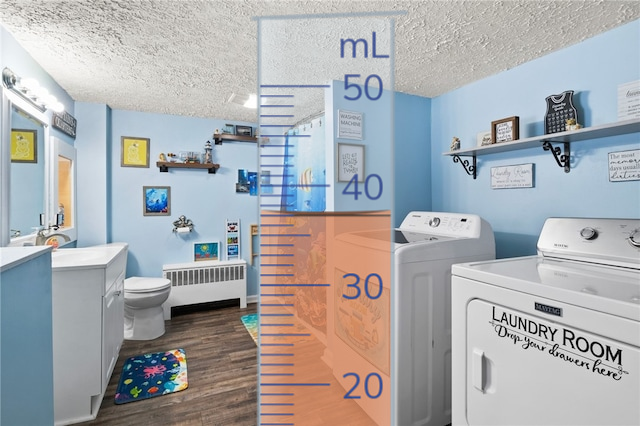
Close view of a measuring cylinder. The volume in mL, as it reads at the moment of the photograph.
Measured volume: 37 mL
